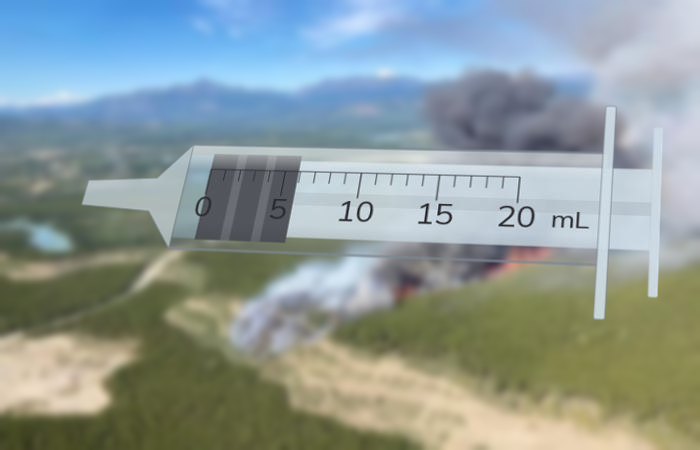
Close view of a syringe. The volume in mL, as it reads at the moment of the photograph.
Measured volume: 0 mL
